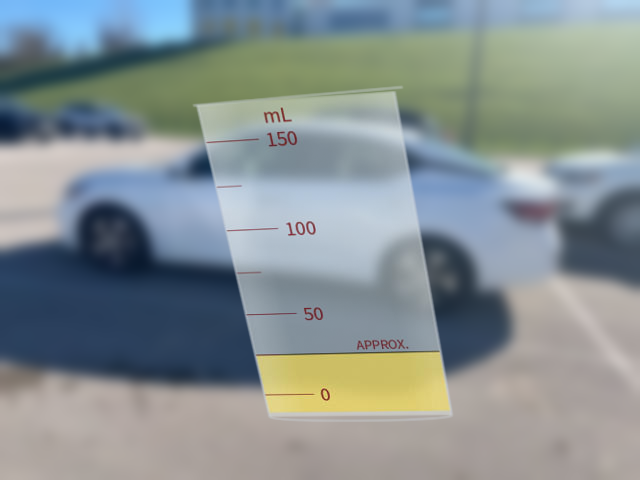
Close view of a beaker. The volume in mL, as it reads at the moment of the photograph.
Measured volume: 25 mL
